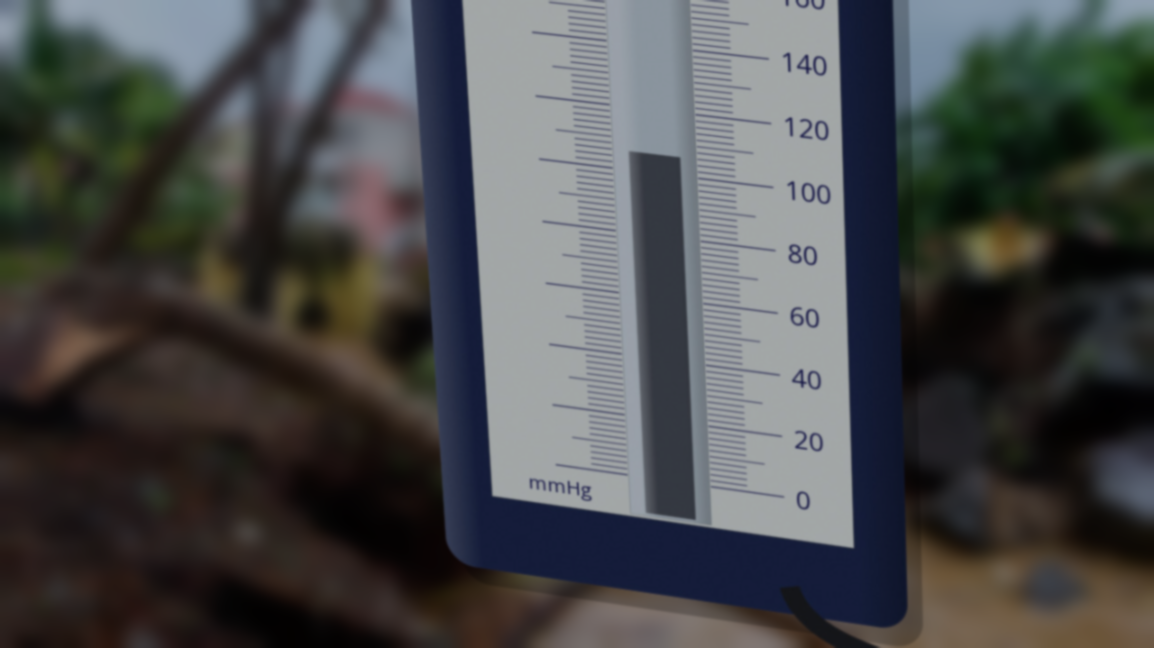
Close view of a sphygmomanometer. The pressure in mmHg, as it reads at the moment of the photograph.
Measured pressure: 106 mmHg
